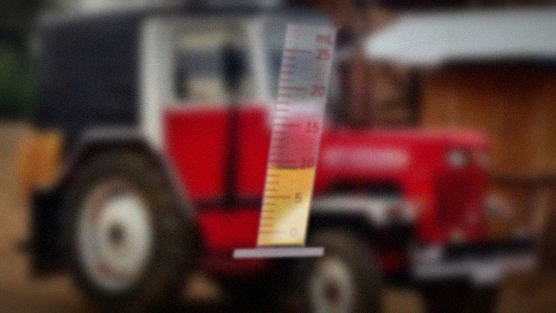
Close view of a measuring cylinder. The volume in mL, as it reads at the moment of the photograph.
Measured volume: 9 mL
